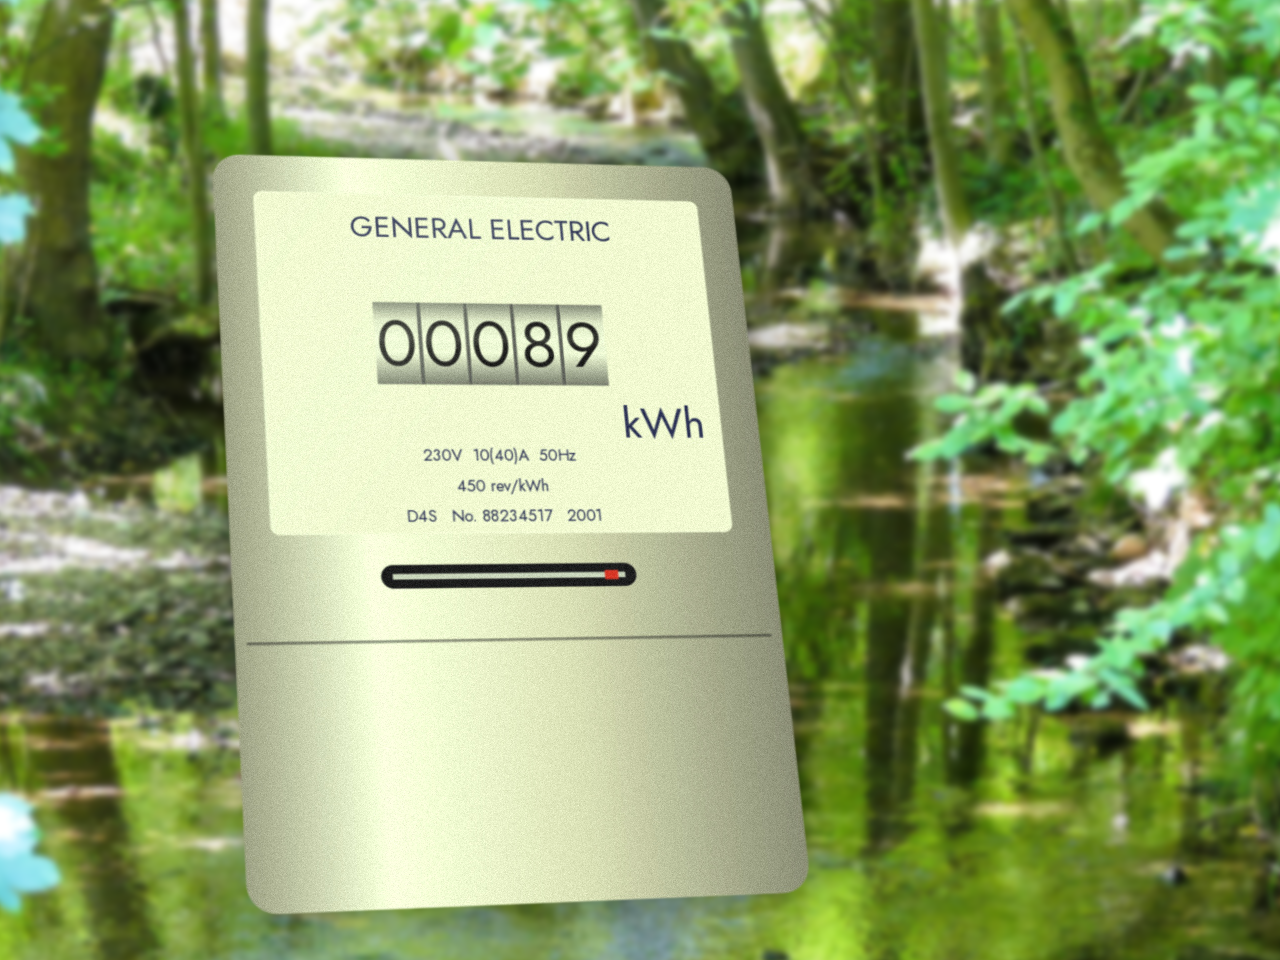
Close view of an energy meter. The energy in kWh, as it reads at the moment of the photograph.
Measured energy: 89 kWh
